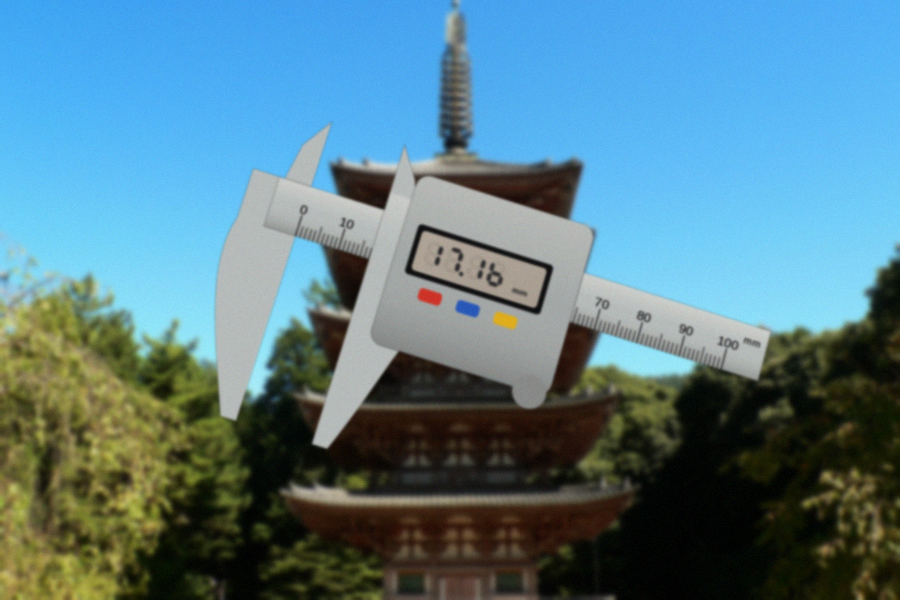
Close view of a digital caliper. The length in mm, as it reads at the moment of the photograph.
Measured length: 17.16 mm
